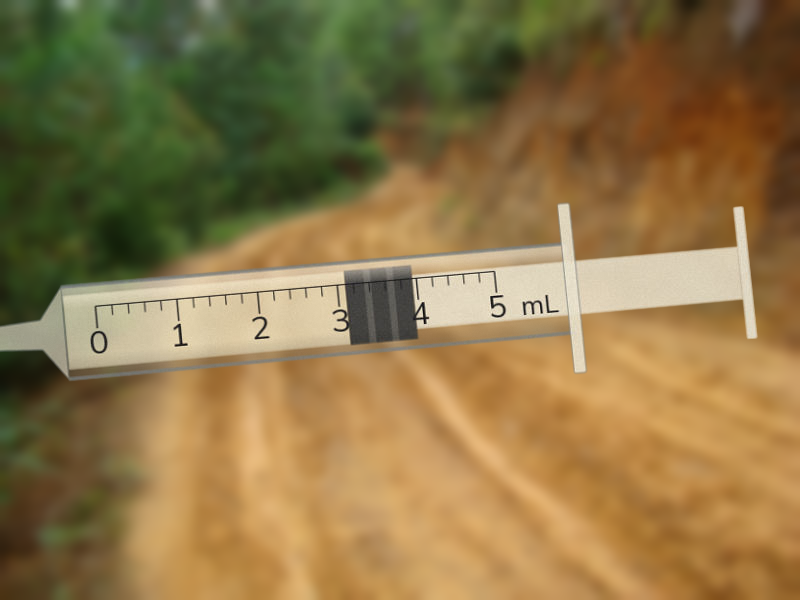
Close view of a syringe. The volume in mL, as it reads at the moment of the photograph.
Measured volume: 3.1 mL
